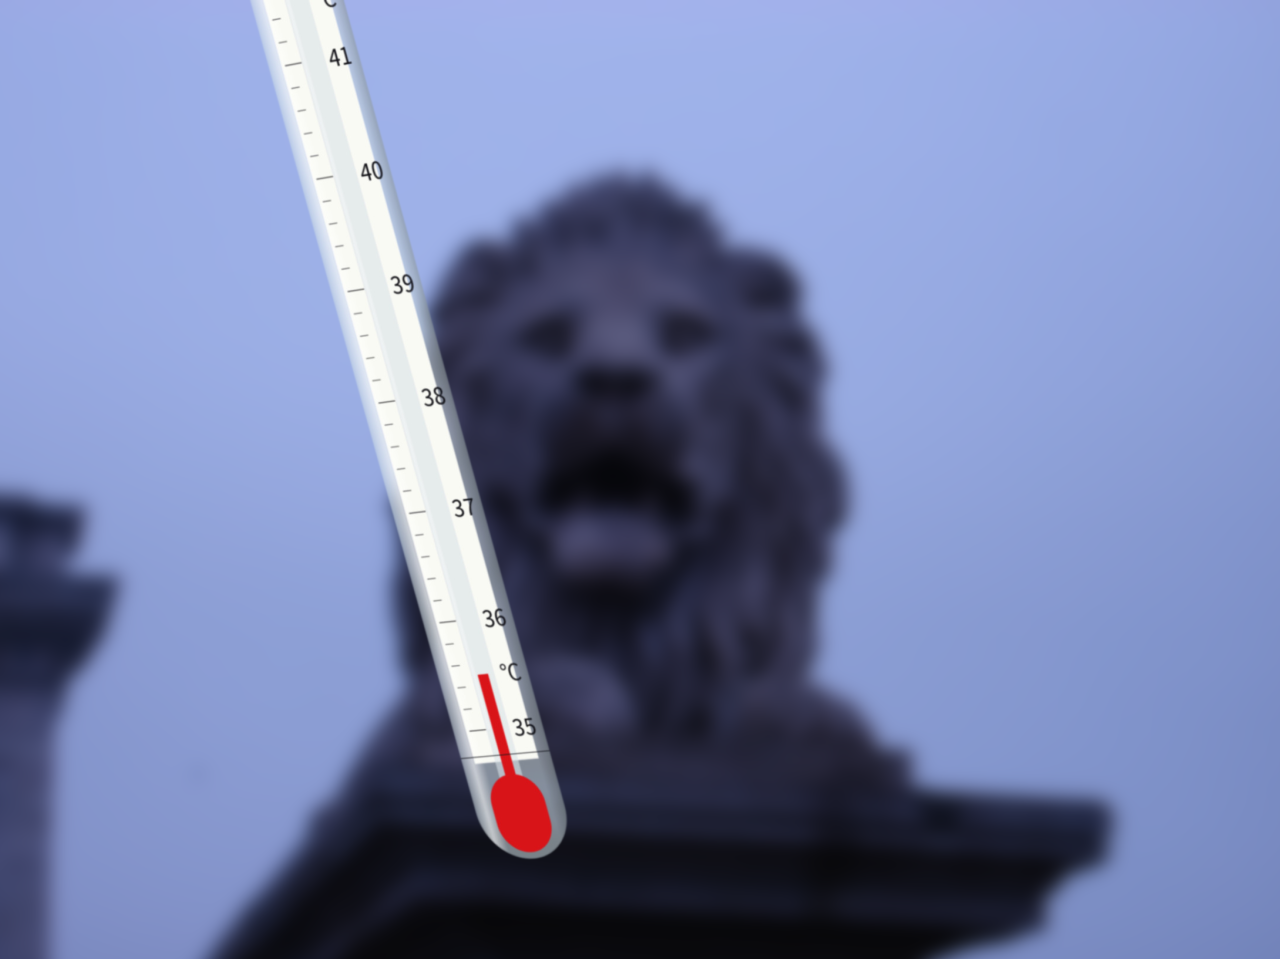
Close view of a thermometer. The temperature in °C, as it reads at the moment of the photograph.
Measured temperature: 35.5 °C
